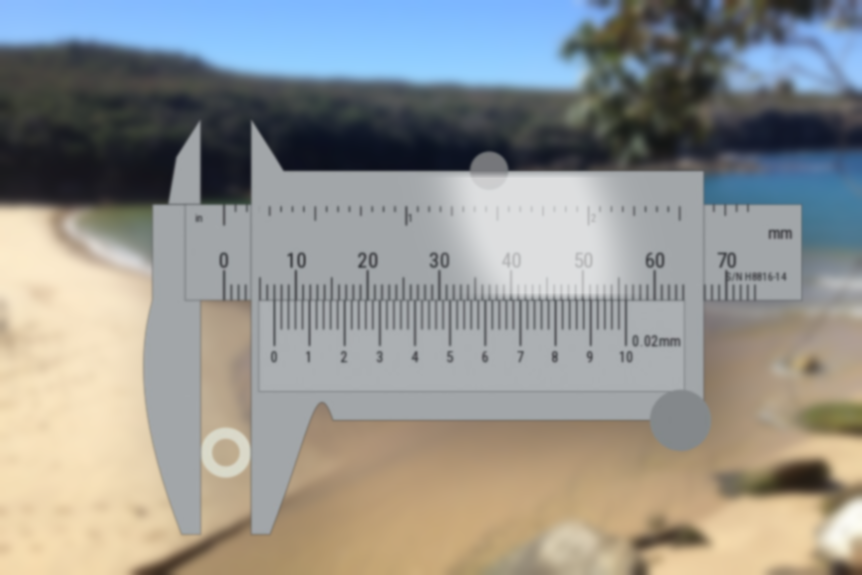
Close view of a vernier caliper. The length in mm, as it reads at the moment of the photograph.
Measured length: 7.0 mm
